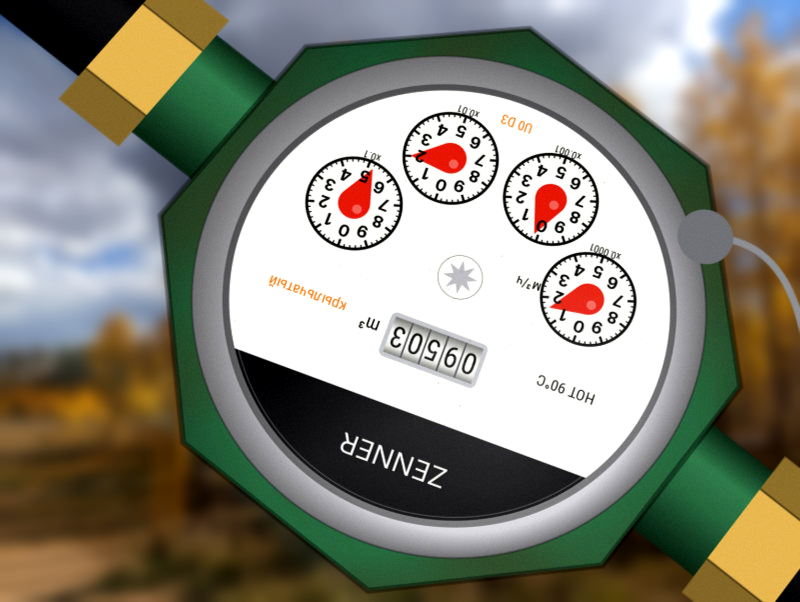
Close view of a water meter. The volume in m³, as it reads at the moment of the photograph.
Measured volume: 9503.5201 m³
